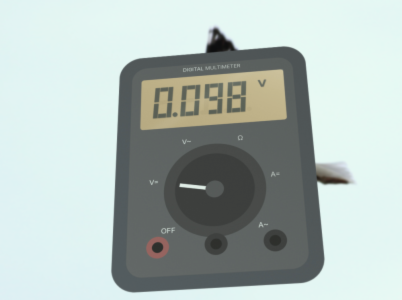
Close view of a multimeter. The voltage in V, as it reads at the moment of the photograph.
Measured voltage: 0.098 V
